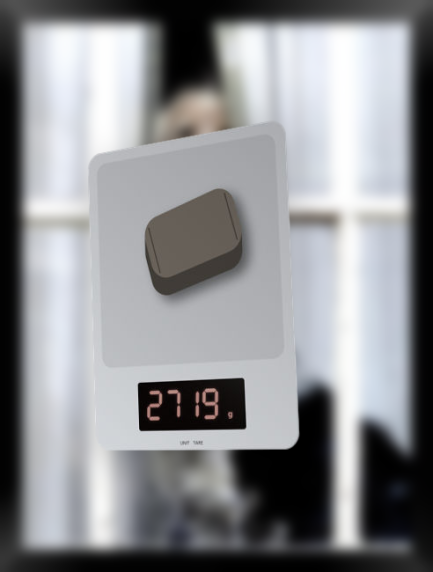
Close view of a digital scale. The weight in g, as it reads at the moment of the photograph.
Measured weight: 2719 g
